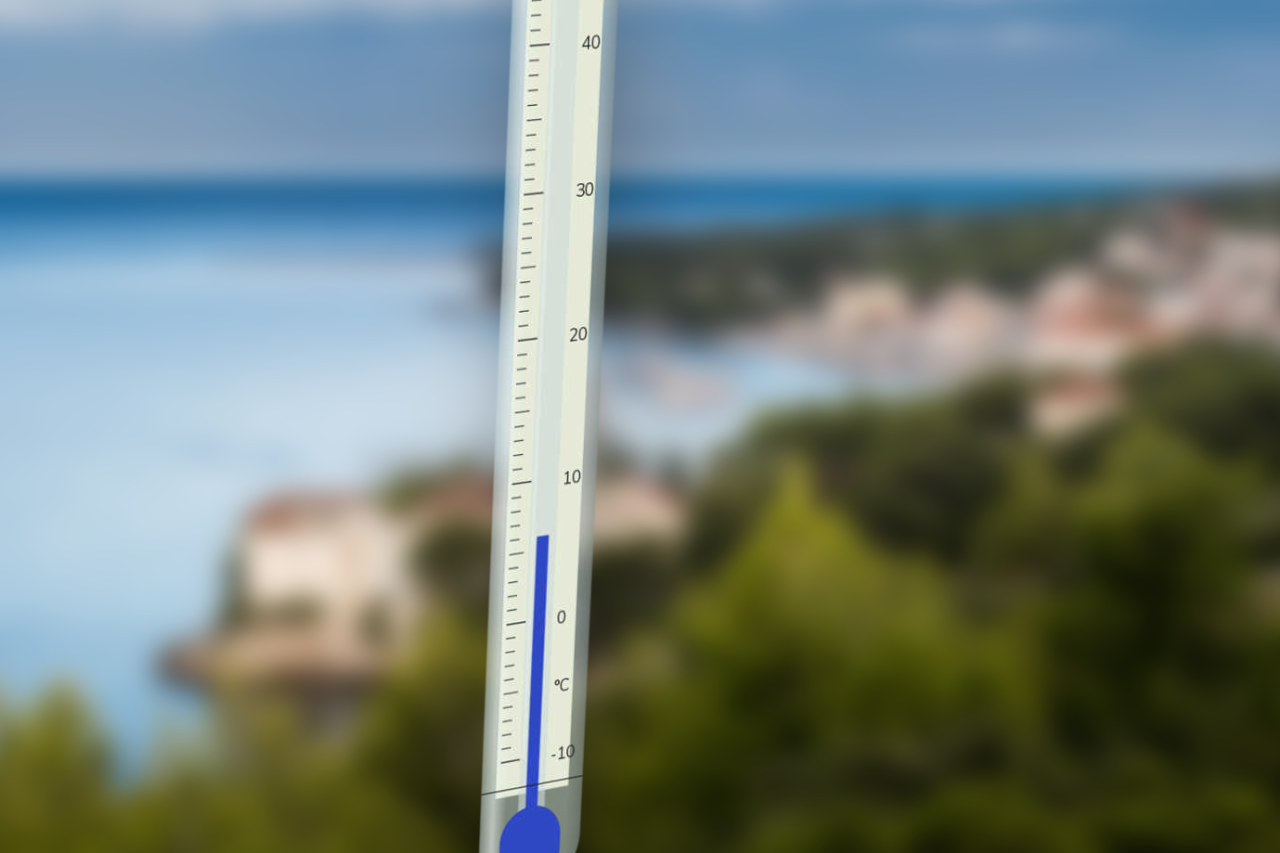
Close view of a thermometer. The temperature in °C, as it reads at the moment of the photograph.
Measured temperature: 6 °C
